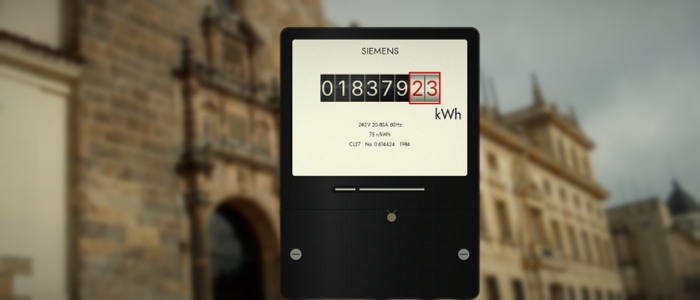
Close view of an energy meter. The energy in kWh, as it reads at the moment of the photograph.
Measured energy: 18379.23 kWh
